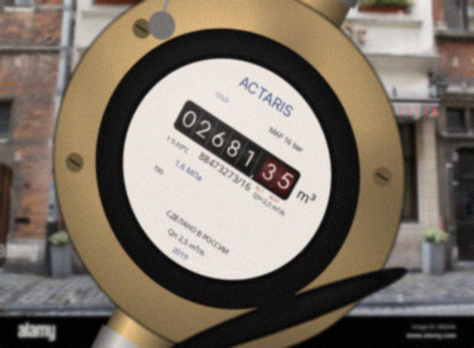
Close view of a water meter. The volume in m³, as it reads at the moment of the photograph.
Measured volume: 2681.35 m³
